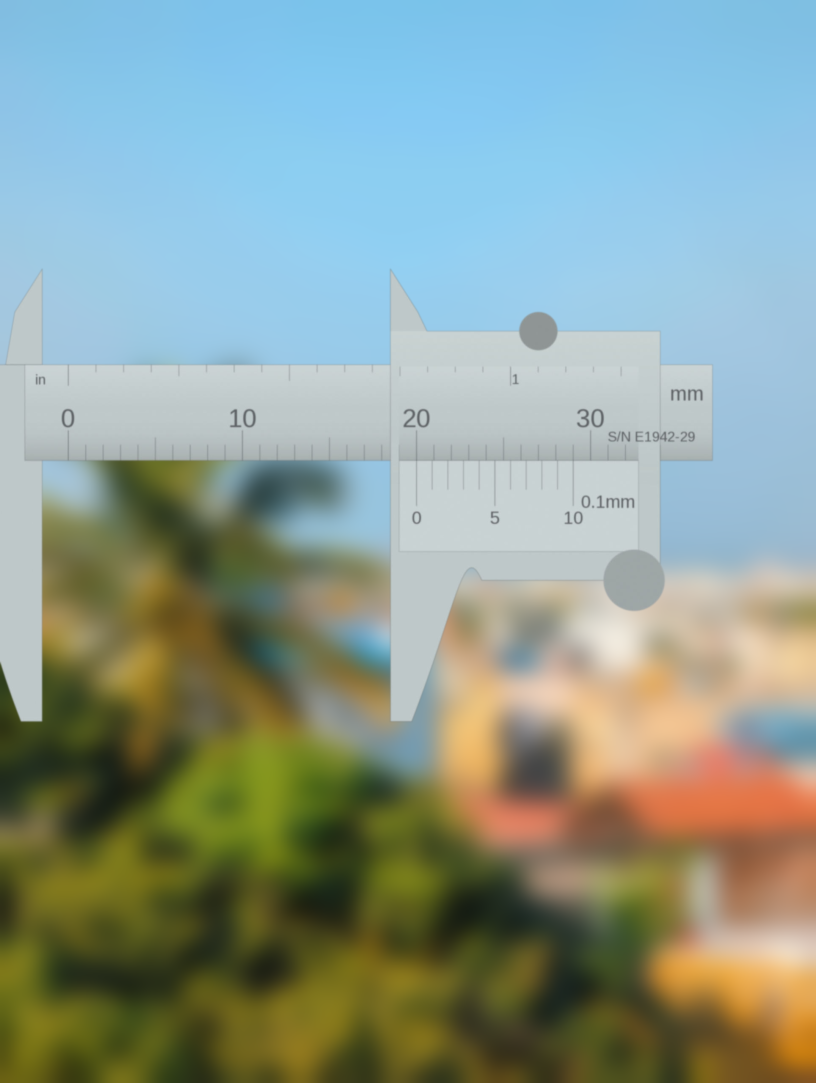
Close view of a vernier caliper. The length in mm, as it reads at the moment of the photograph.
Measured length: 20.0 mm
